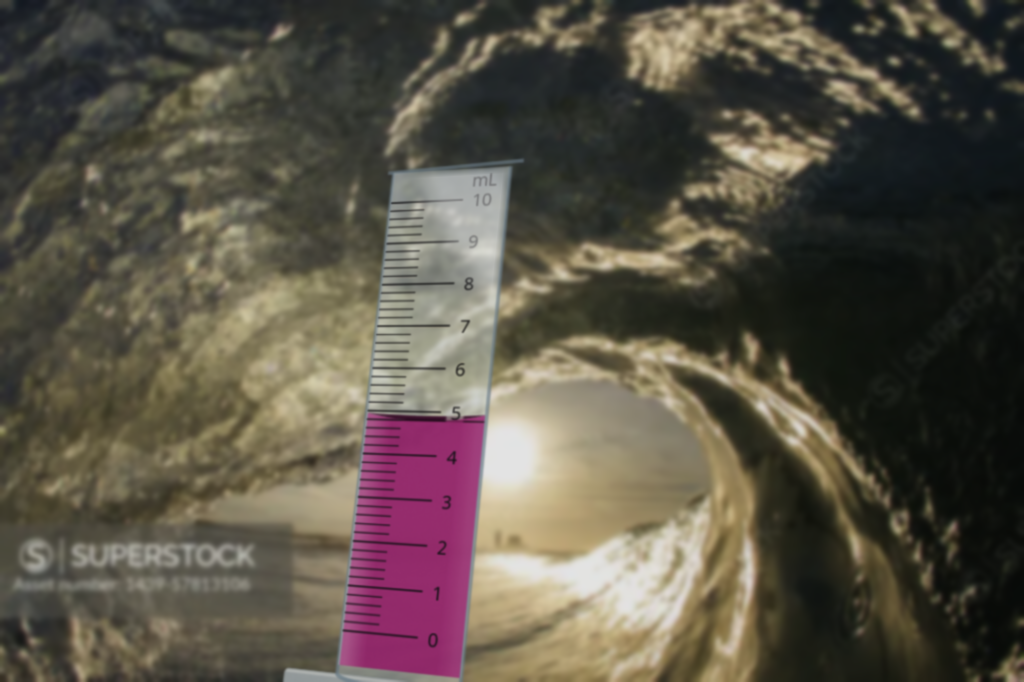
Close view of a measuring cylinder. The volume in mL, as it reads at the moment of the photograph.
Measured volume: 4.8 mL
